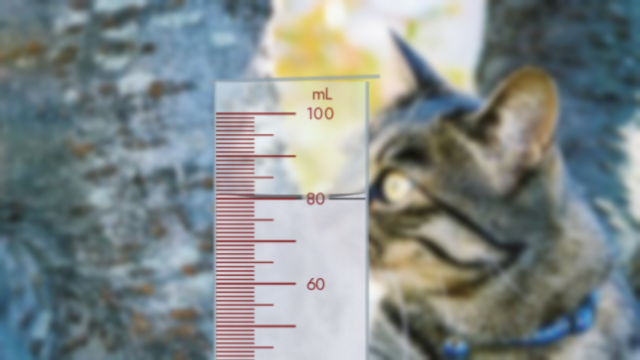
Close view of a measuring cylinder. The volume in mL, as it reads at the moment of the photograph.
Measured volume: 80 mL
